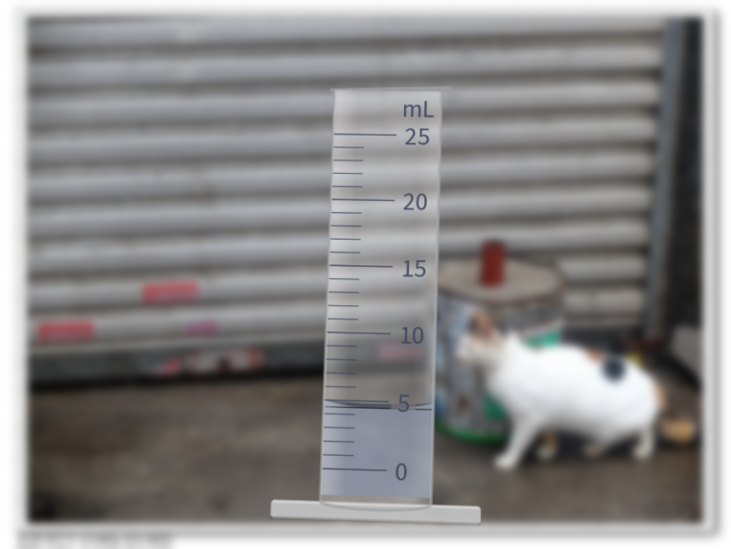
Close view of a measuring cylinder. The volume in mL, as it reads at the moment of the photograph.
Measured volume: 4.5 mL
